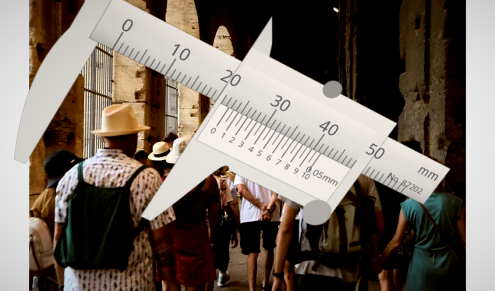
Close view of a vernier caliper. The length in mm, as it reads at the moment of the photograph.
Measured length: 22.6 mm
